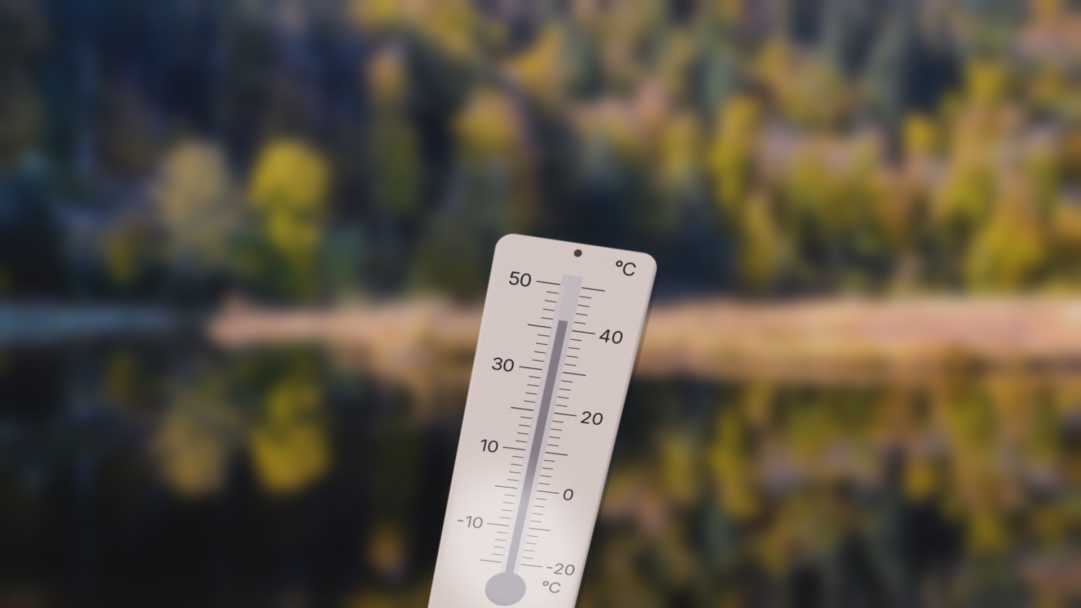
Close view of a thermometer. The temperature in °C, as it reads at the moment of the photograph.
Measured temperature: 42 °C
